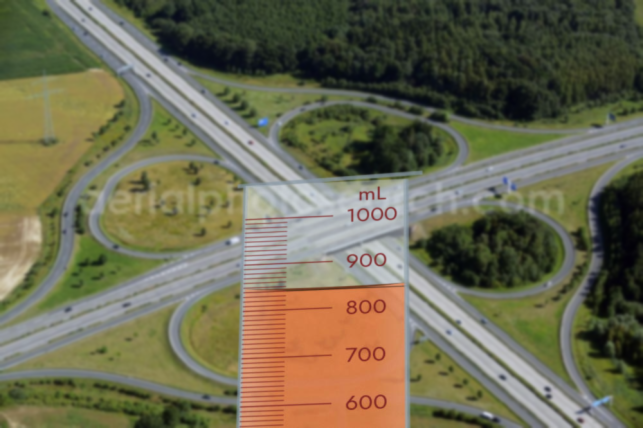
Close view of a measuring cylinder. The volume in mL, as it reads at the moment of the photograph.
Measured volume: 840 mL
